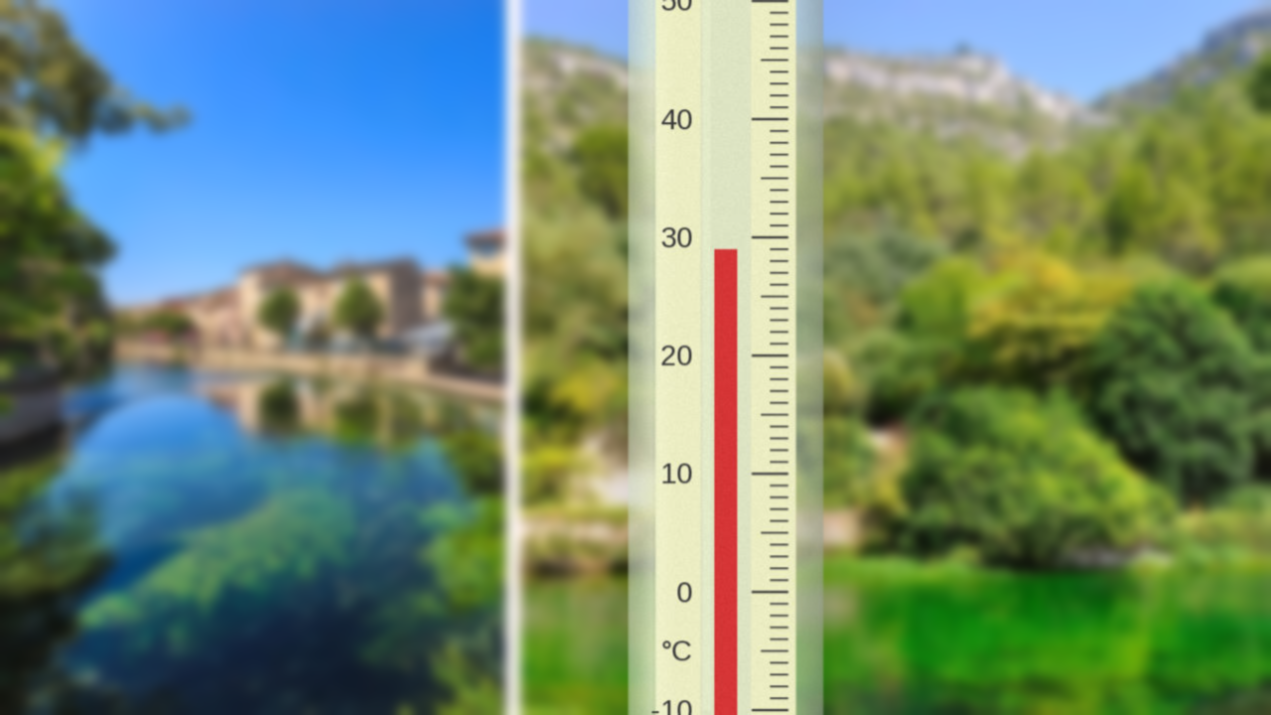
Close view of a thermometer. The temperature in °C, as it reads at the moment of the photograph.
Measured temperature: 29 °C
